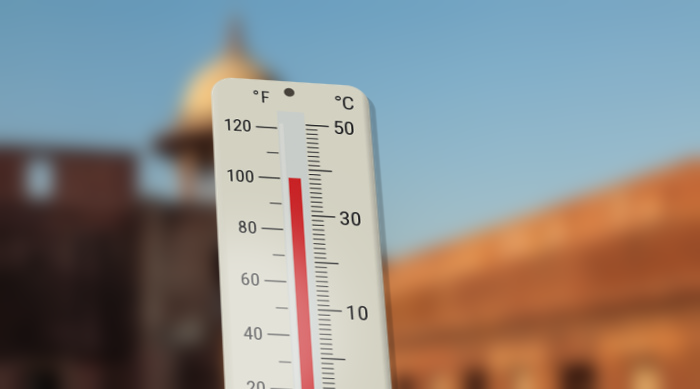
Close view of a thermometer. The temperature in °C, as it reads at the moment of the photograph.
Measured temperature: 38 °C
